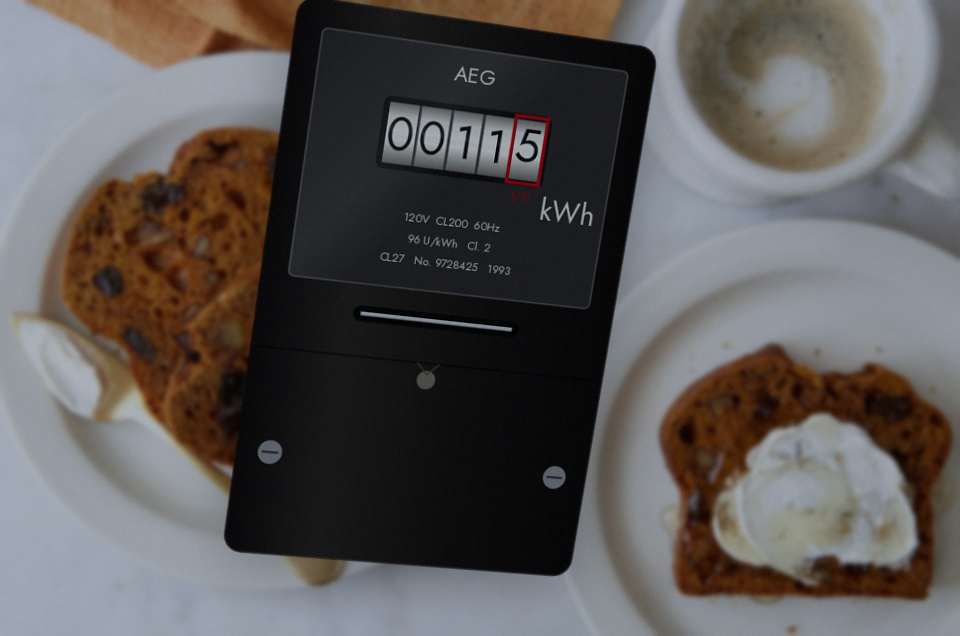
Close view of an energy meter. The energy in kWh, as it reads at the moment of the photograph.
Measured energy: 11.5 kWh
